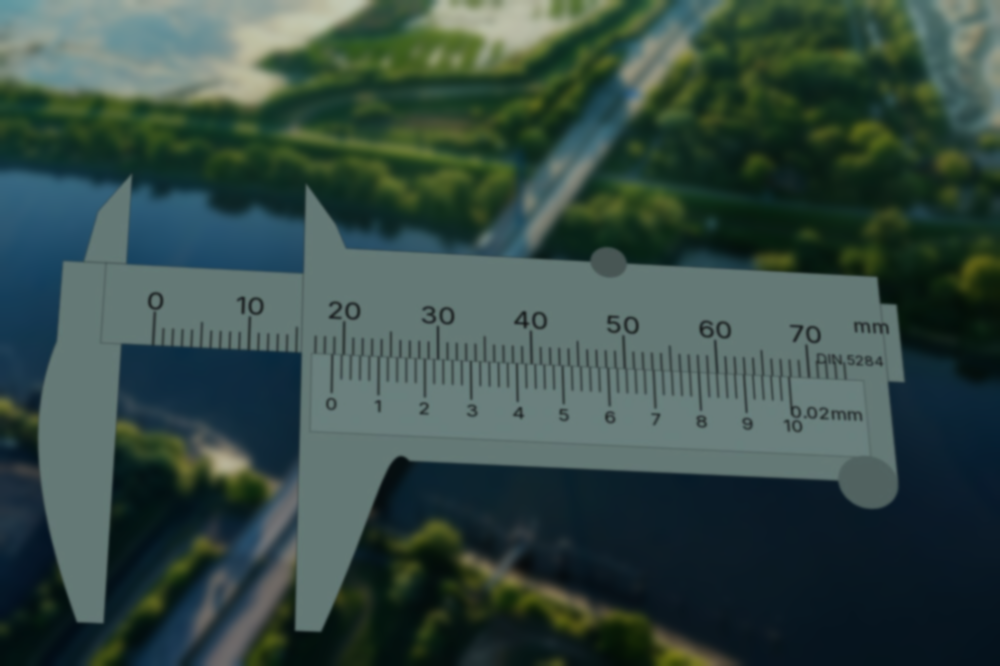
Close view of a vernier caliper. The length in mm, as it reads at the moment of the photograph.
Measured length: 18.8 mm
